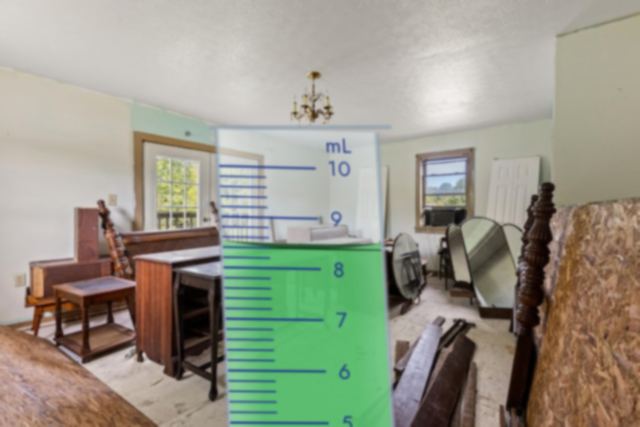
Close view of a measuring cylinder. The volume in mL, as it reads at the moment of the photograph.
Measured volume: 8.4 mL
